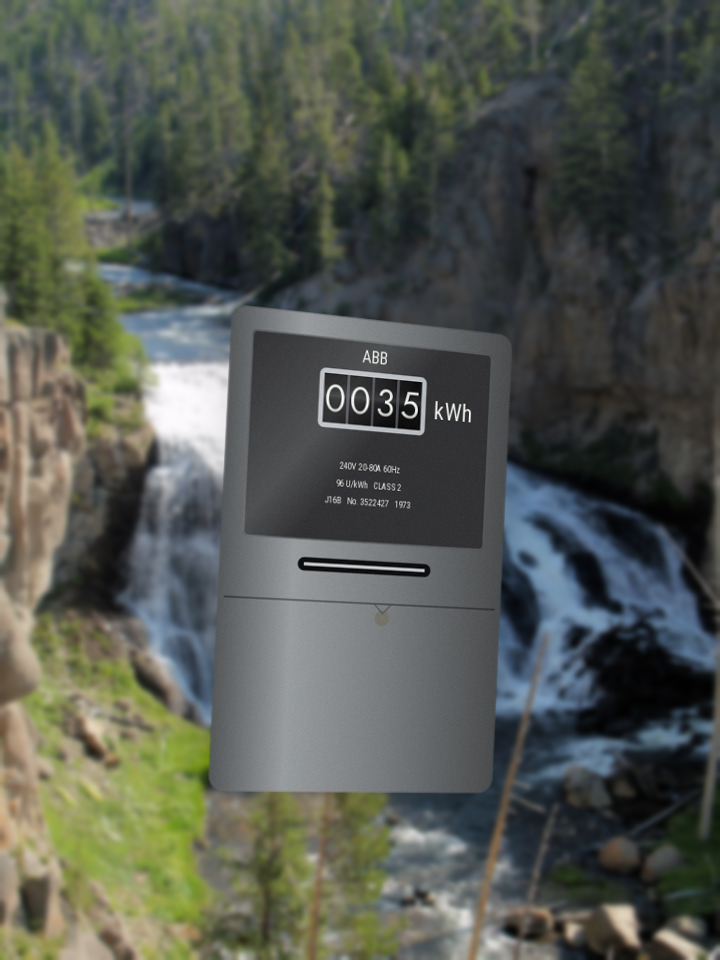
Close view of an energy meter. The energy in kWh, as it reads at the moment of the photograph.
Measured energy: 35 kWh
